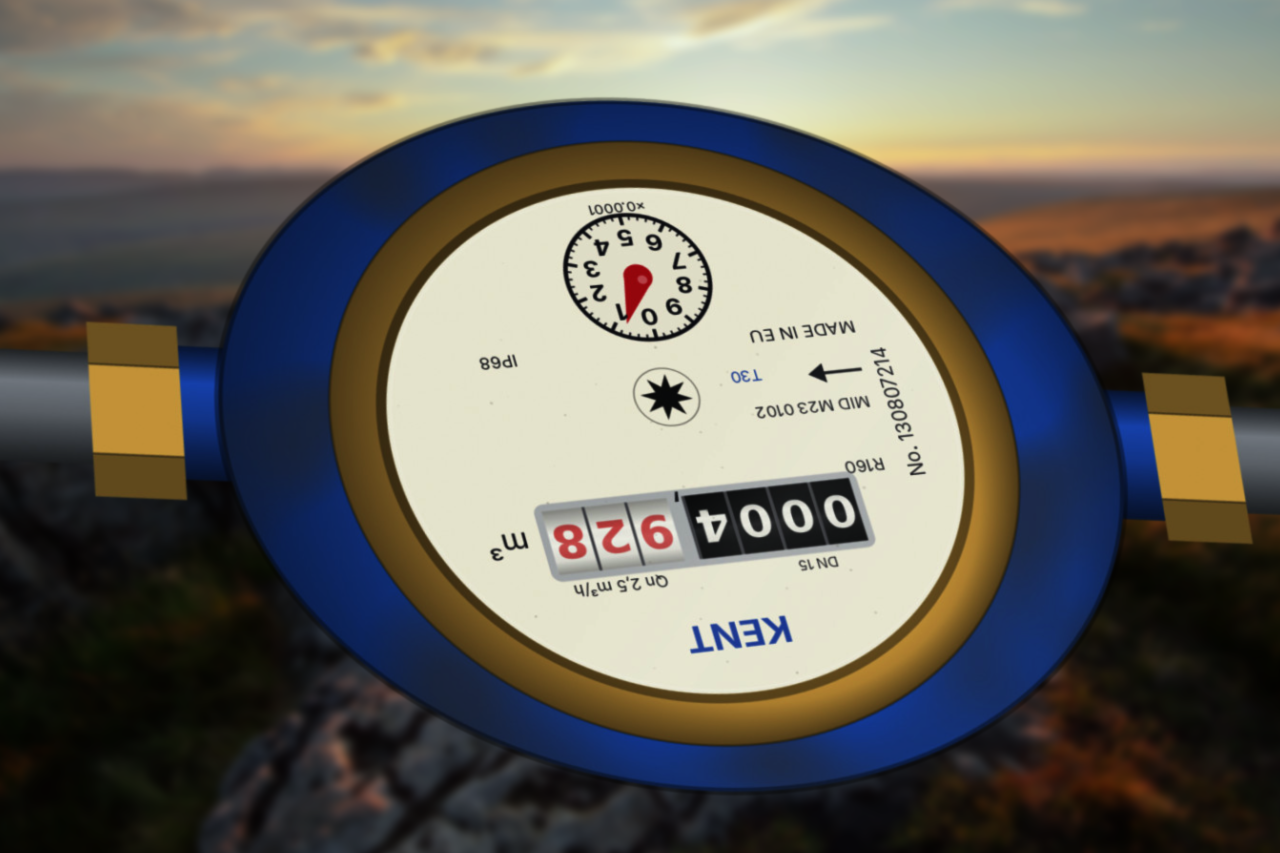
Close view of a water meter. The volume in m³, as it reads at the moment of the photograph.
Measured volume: 4.9280 m³
